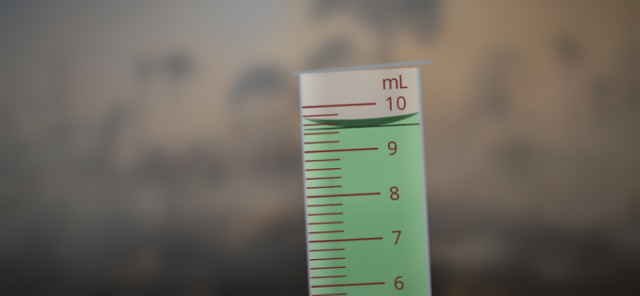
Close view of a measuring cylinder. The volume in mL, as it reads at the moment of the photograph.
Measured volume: 9.5 mL
